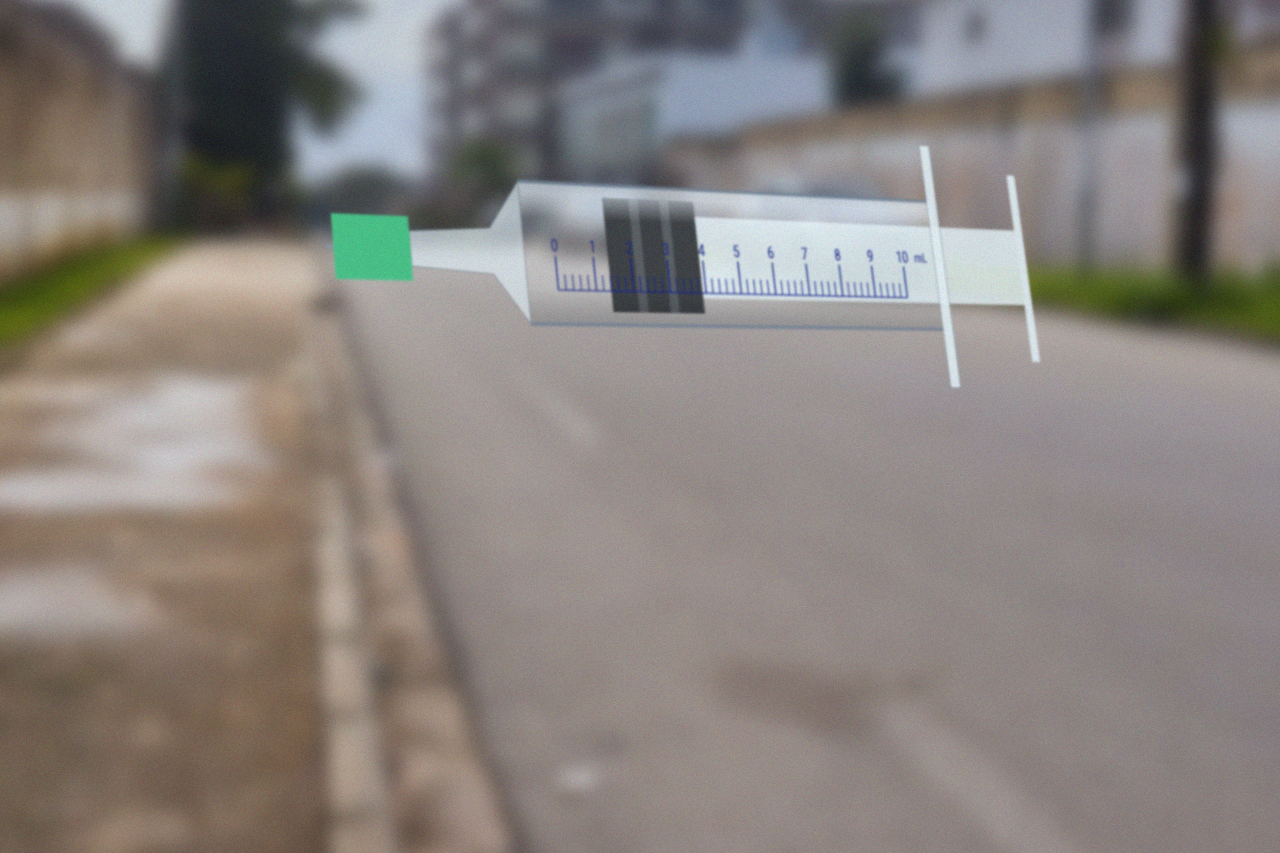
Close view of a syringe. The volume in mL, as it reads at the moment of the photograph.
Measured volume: 1.4 mL
